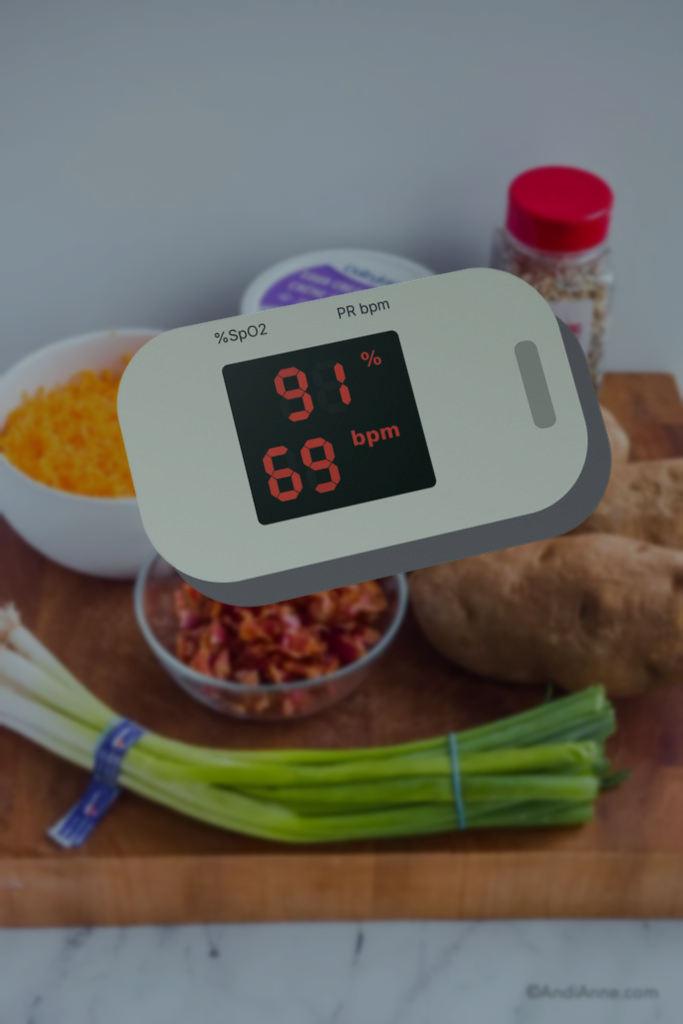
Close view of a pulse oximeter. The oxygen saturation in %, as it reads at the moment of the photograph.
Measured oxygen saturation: 91 %
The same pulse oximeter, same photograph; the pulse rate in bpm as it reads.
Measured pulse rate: 69 bpm
